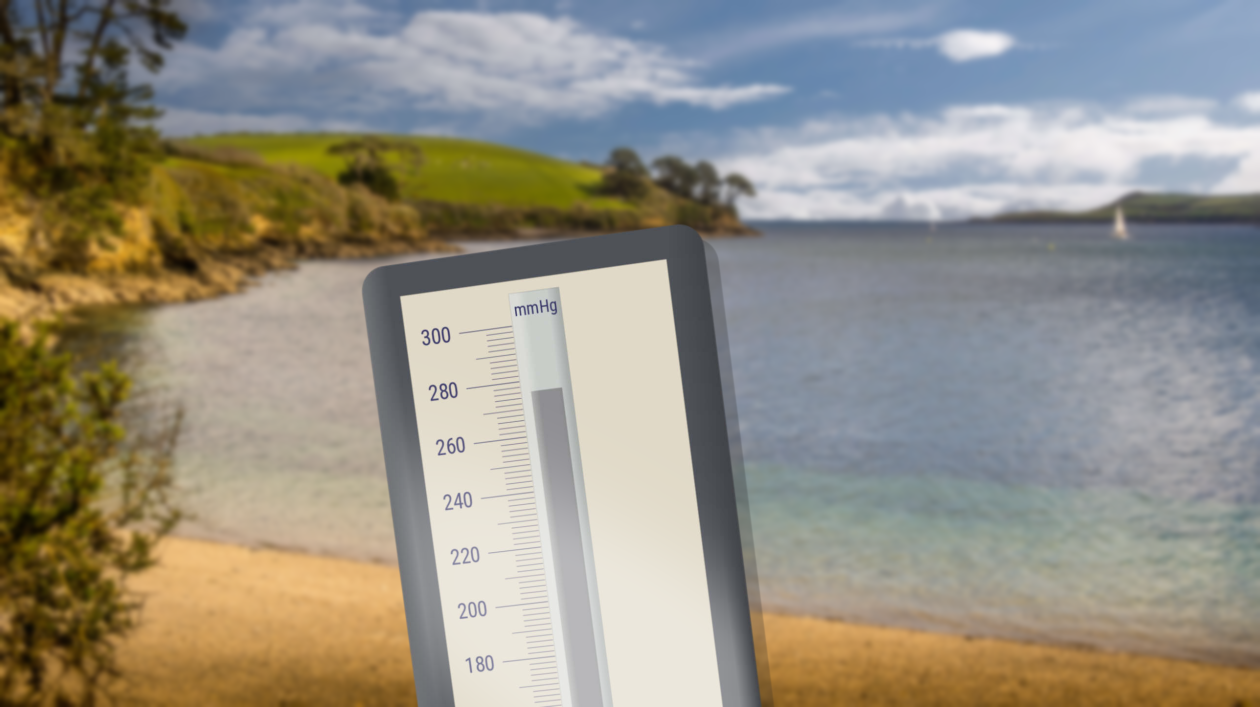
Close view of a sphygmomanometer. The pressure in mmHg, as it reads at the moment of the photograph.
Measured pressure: 276 mmHg
